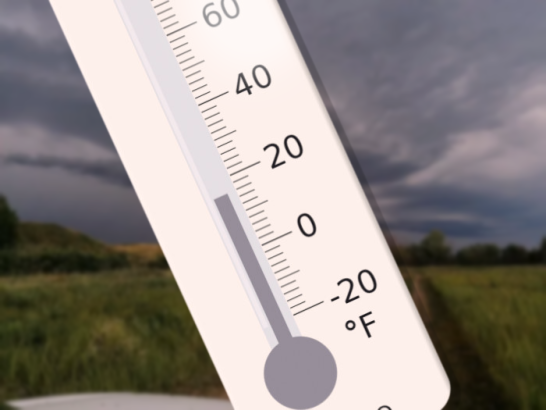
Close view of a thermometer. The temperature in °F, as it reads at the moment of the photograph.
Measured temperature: 16 °F
